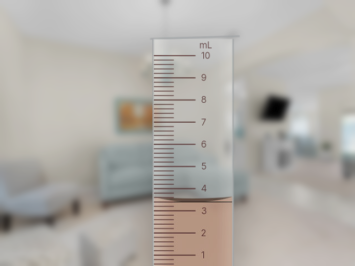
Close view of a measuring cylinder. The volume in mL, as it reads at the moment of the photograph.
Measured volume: 3.4 mL
